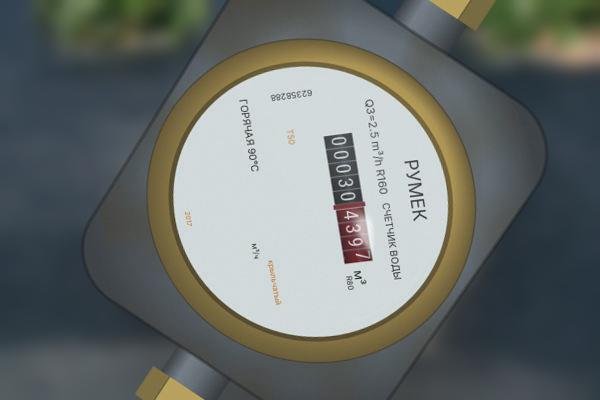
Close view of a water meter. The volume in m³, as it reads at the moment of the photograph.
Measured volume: 30.4397 m³
